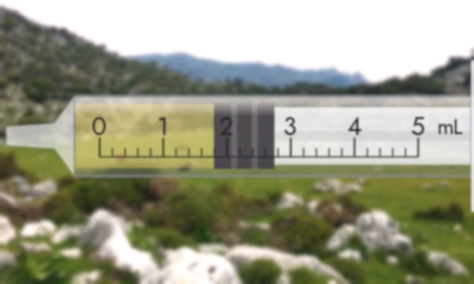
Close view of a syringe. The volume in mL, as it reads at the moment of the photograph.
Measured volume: 1.8 mL
